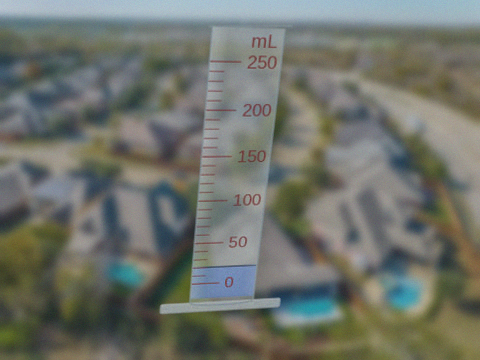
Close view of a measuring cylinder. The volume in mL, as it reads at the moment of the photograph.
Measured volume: 20 mL
